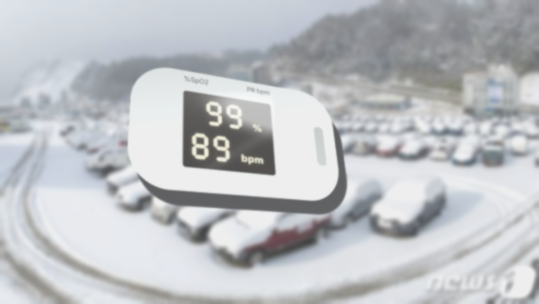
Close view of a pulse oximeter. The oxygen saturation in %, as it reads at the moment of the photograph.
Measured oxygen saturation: 99 %
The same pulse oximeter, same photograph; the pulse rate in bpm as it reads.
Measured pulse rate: 89 bpm
